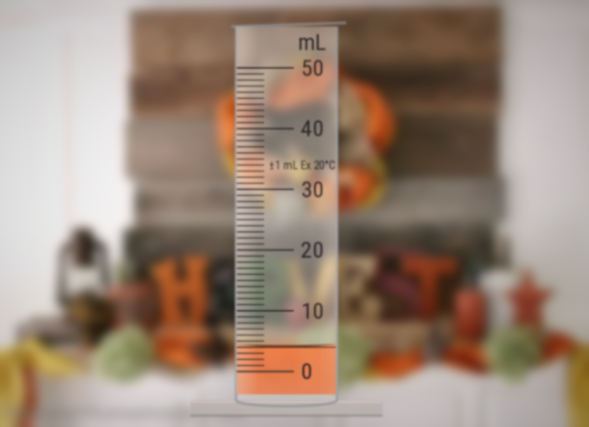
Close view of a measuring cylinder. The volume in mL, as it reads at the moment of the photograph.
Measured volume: 4 mL
